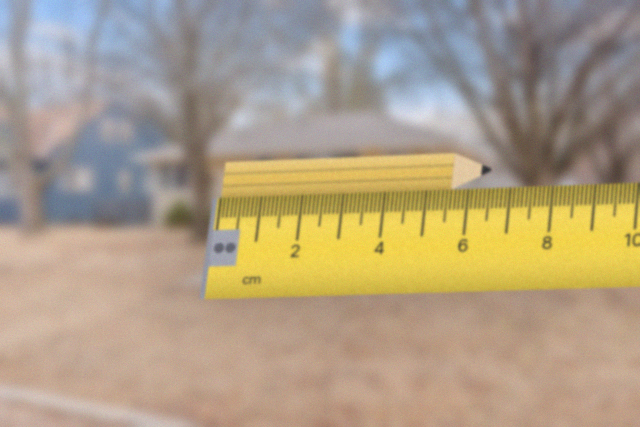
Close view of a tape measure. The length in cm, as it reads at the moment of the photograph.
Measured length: 6.5 cm
